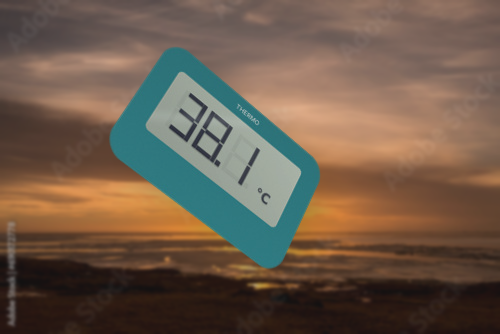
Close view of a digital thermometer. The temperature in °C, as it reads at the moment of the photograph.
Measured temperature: 38.1 °C
